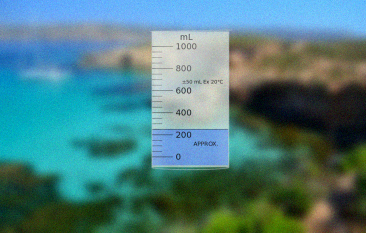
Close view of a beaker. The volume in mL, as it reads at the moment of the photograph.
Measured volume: 250 mL
